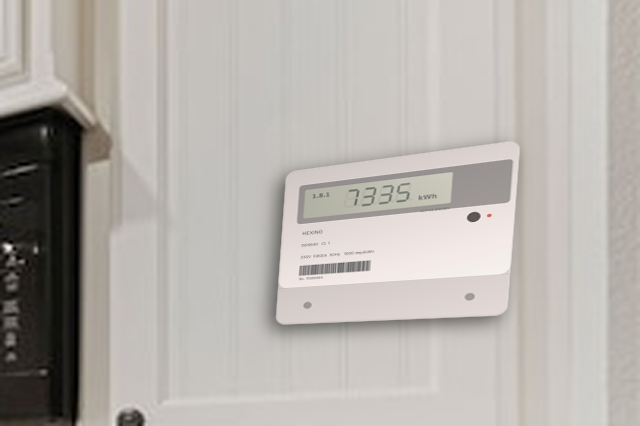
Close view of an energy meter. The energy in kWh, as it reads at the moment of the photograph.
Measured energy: 7335 kWh
